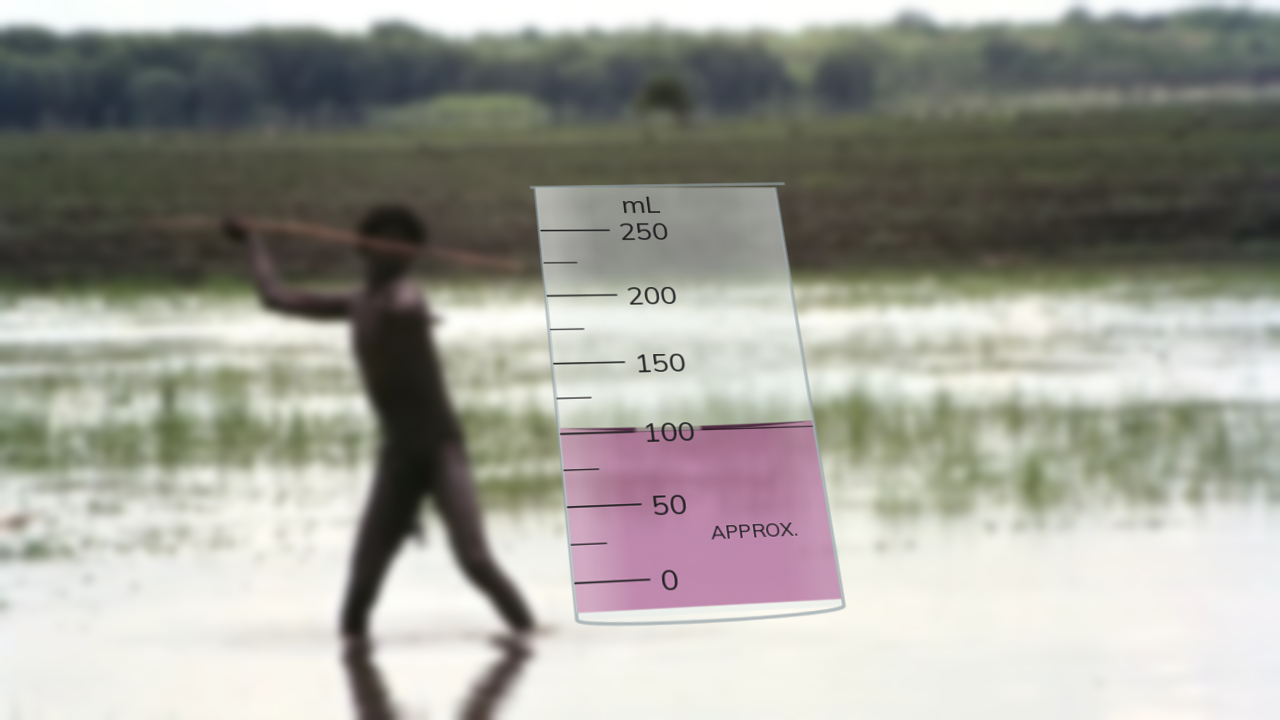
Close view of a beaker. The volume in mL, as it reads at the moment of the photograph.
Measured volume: 100 mL
